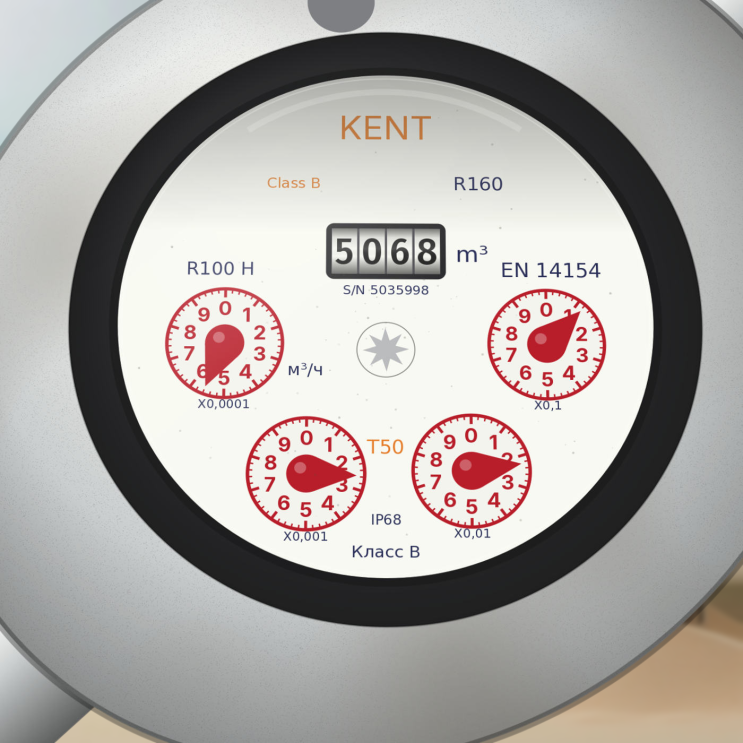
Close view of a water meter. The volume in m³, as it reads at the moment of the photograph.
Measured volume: 5068.1225 m³
